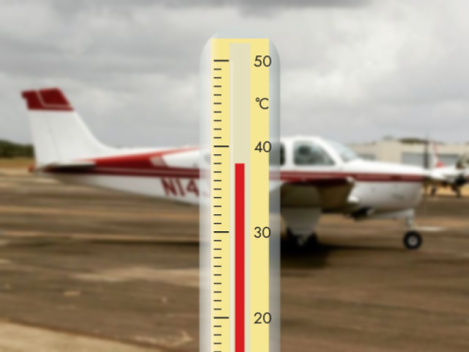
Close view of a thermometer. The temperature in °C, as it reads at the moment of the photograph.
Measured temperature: 38 °C
